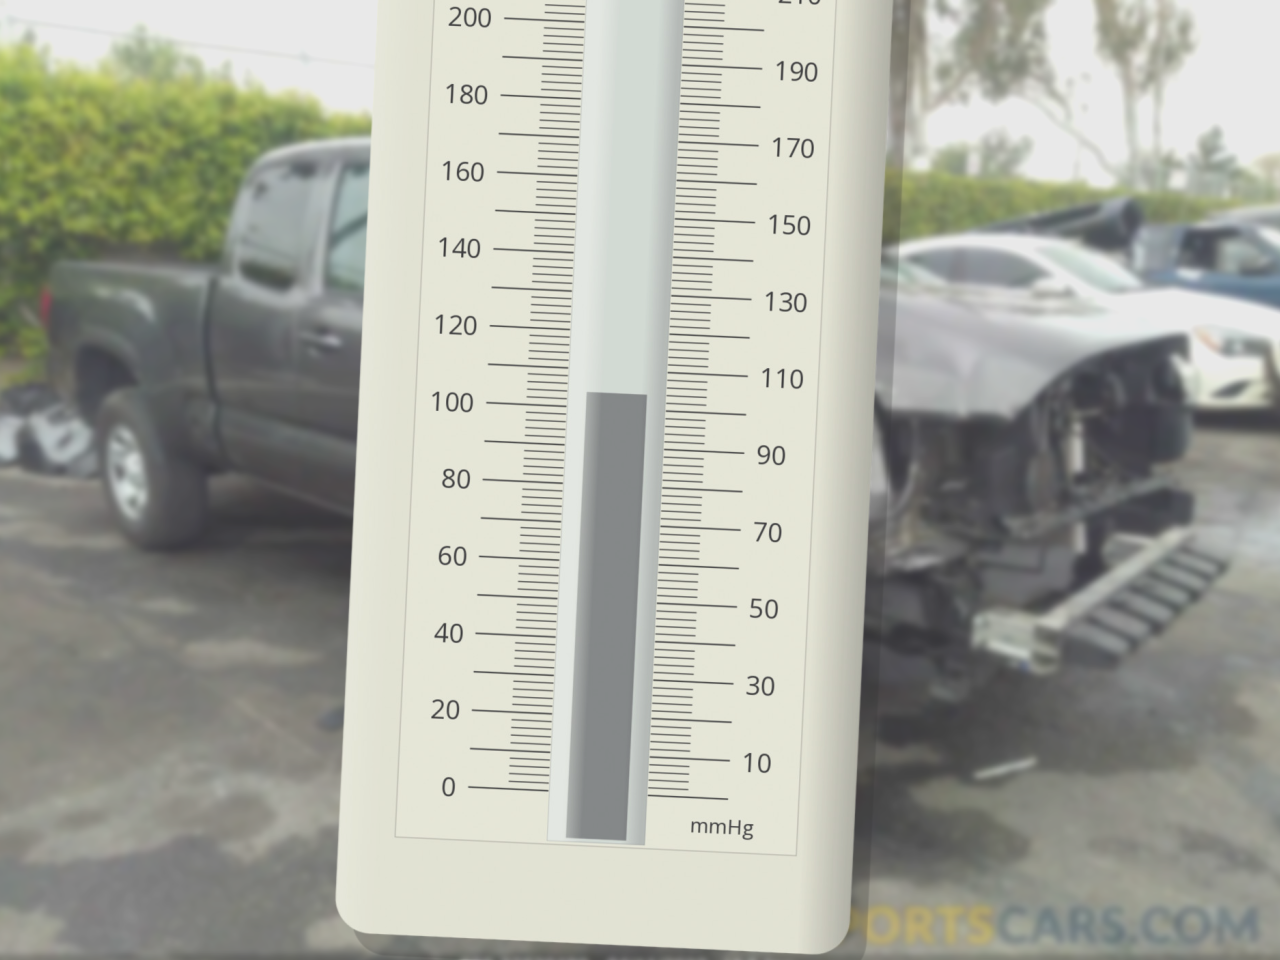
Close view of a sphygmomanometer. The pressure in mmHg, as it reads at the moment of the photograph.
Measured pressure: 104 mmHg
